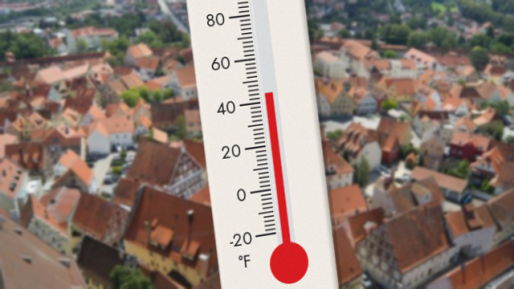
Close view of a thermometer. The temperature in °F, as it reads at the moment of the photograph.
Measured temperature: 44 °F
